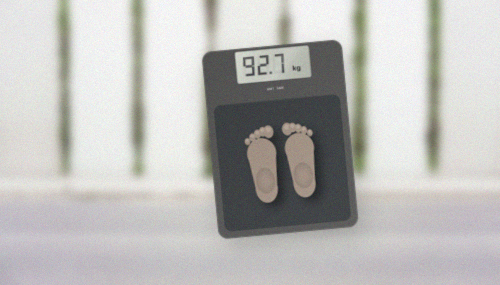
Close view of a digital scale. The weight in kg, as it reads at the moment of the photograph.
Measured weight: 92.7 kg
